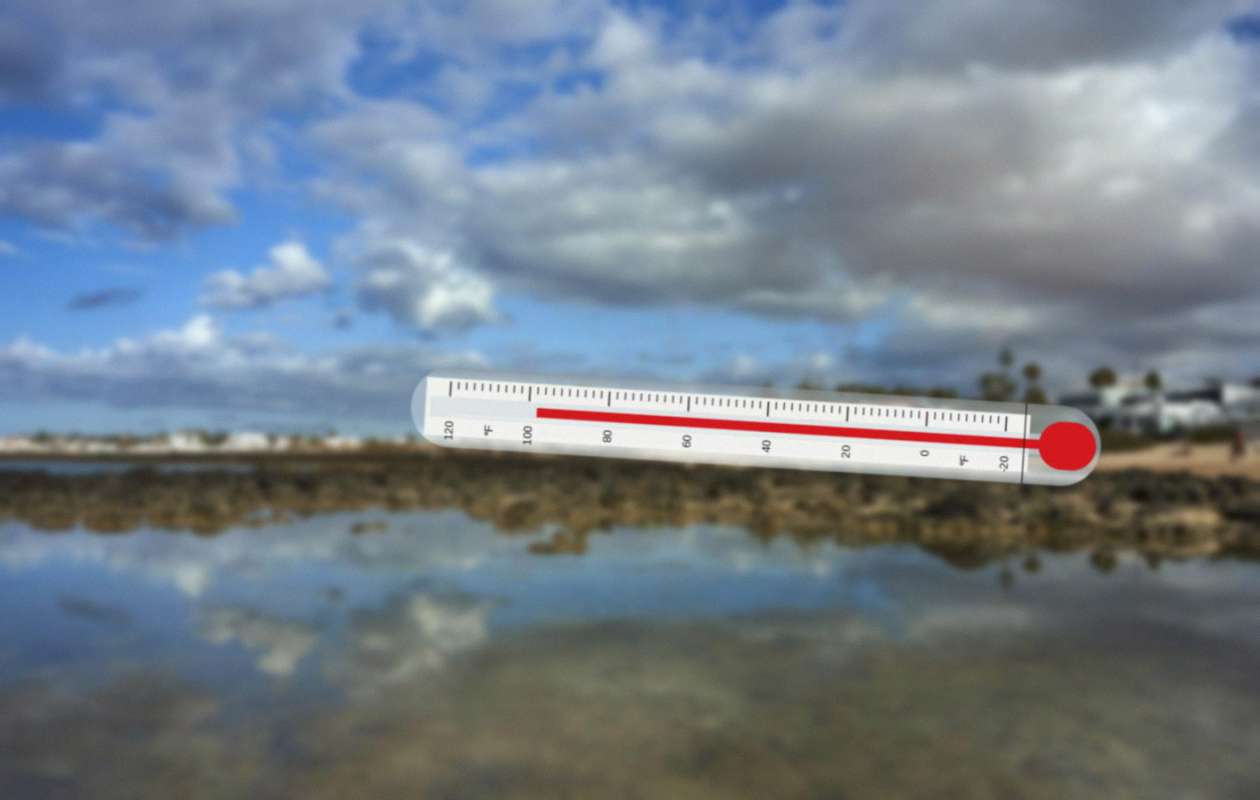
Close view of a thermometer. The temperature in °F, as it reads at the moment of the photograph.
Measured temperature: 98 °F
